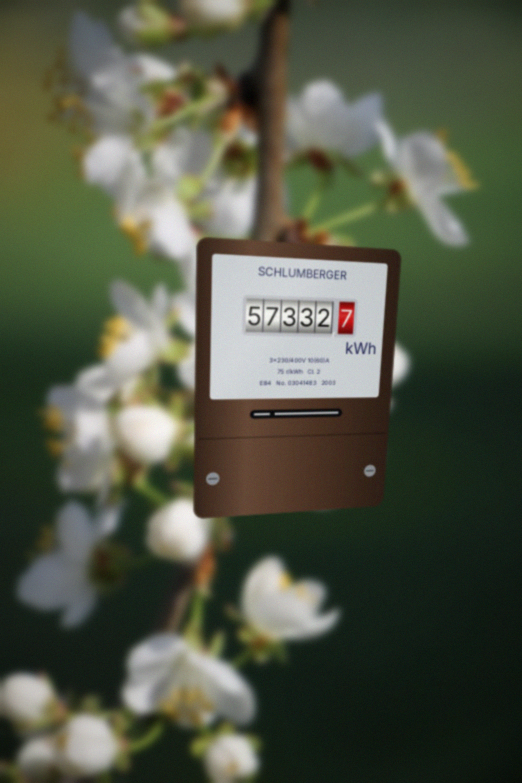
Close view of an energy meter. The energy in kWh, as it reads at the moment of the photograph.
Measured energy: 57332.7 kWh
